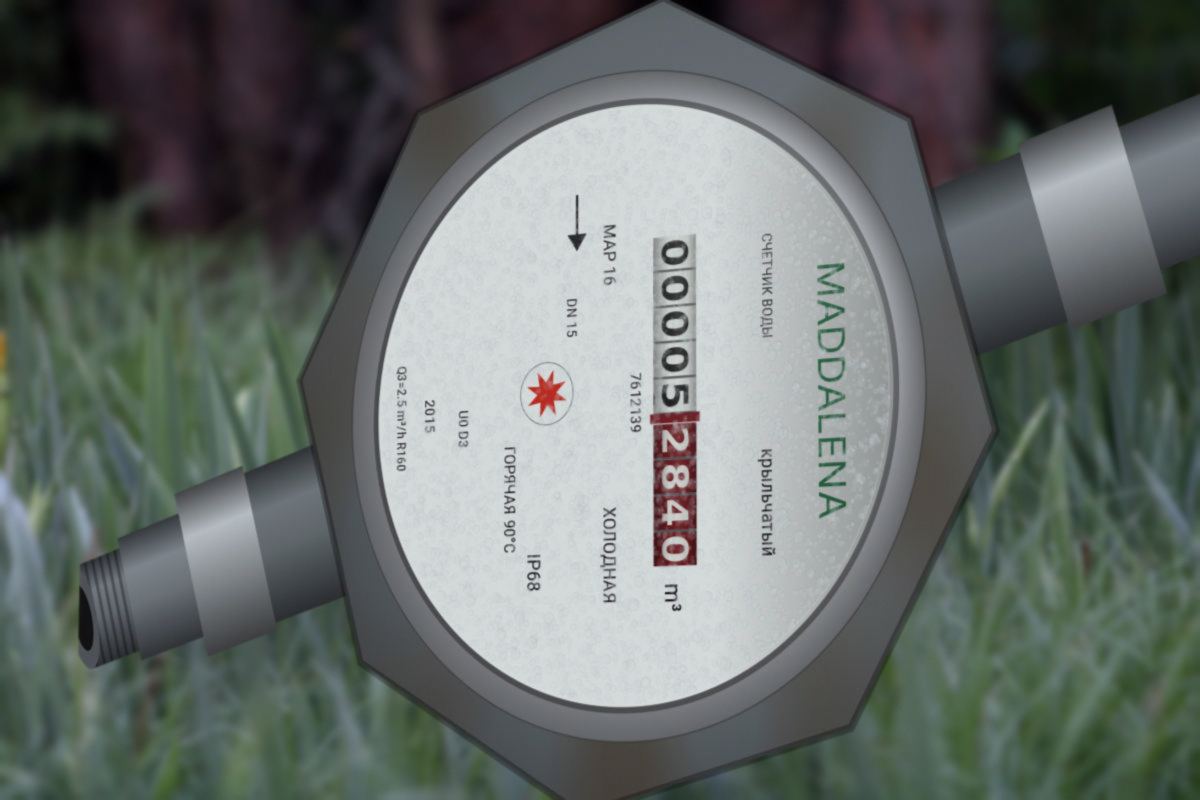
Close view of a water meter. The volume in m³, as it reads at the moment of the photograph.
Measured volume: 5.2840 m³
